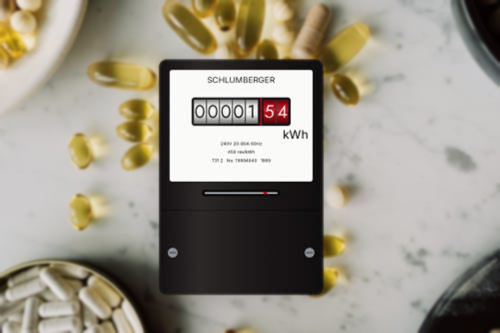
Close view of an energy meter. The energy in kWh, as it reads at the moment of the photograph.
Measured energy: 1.54 kWh
